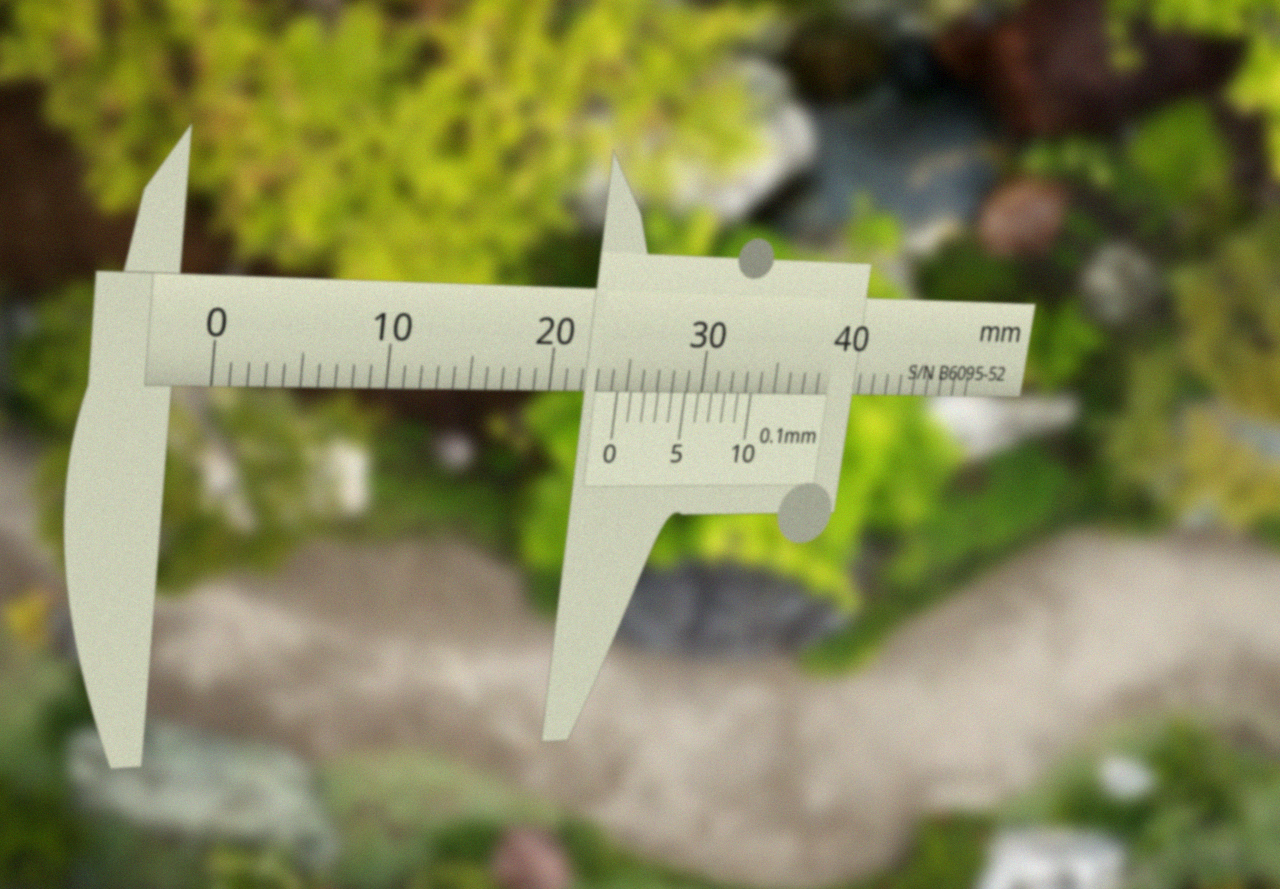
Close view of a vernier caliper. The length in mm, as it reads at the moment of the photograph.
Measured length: 24.4 mm
